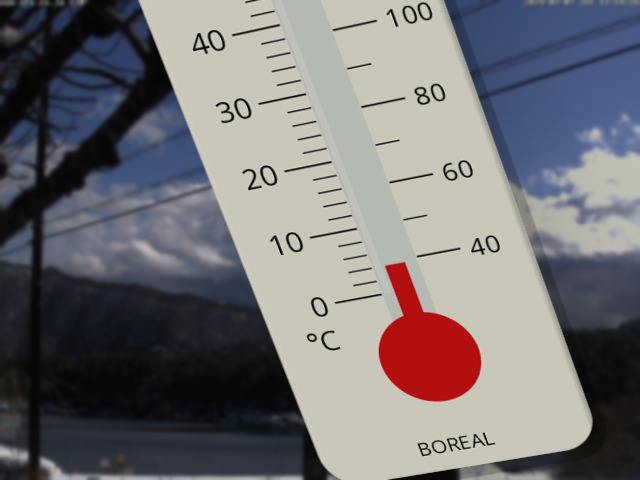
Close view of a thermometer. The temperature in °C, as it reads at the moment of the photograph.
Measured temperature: 4 °C
